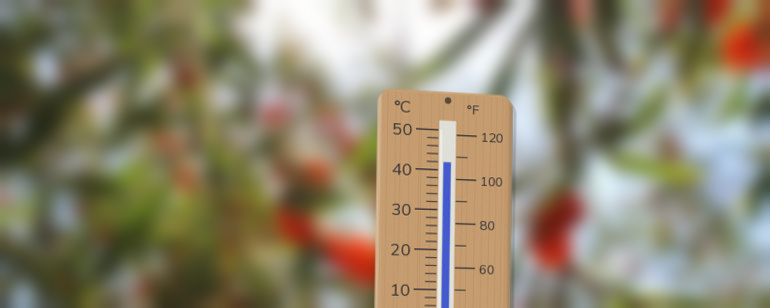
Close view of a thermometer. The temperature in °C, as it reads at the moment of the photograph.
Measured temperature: 42 °C
